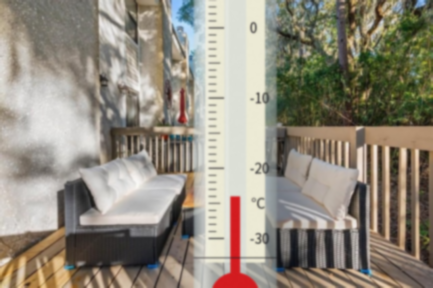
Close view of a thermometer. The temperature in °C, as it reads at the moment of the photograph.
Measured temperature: -24 °C
